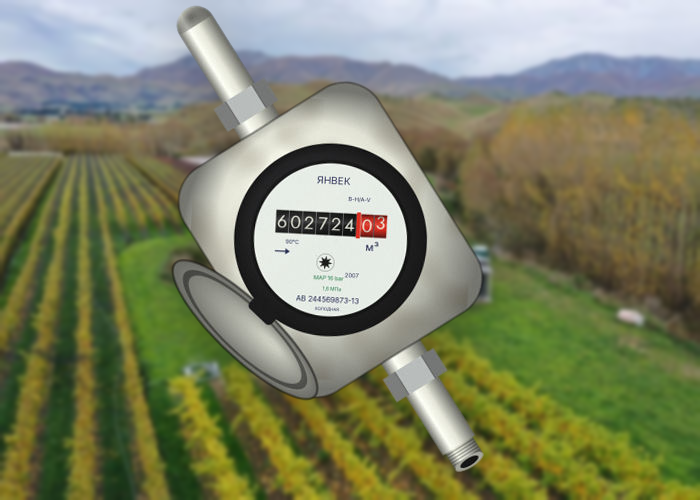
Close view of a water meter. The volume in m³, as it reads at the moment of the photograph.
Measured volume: 602724.03 m³
